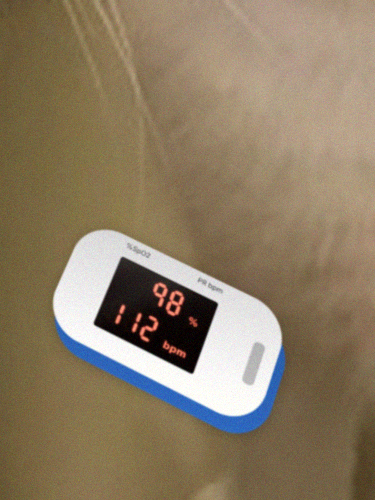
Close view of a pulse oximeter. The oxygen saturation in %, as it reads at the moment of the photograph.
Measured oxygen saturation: 98 %
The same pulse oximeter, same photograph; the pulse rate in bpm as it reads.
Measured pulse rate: 112 bpm
